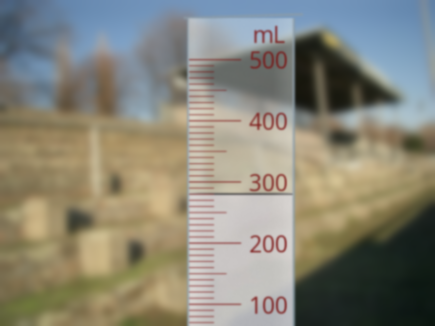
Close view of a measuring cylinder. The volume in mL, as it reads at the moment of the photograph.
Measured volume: 280 mL
